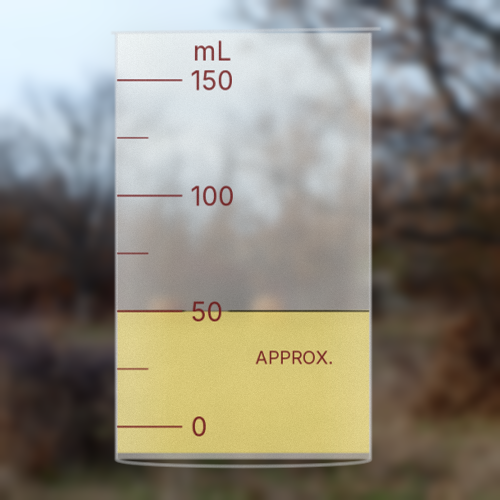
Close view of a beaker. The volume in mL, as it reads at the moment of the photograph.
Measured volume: 50 mL
